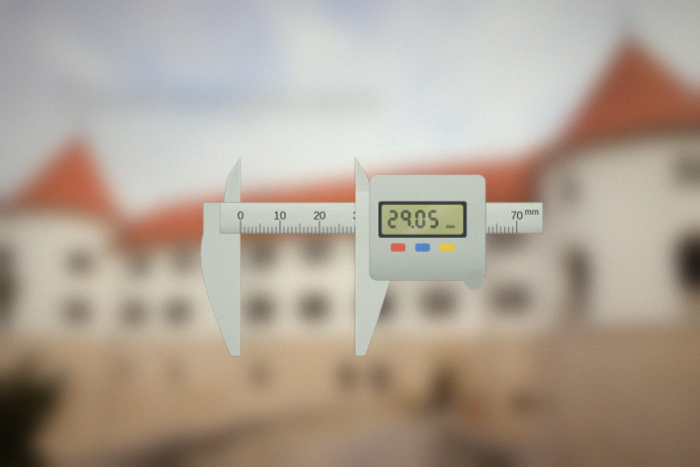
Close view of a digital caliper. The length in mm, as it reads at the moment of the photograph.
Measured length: 29.05 mm
